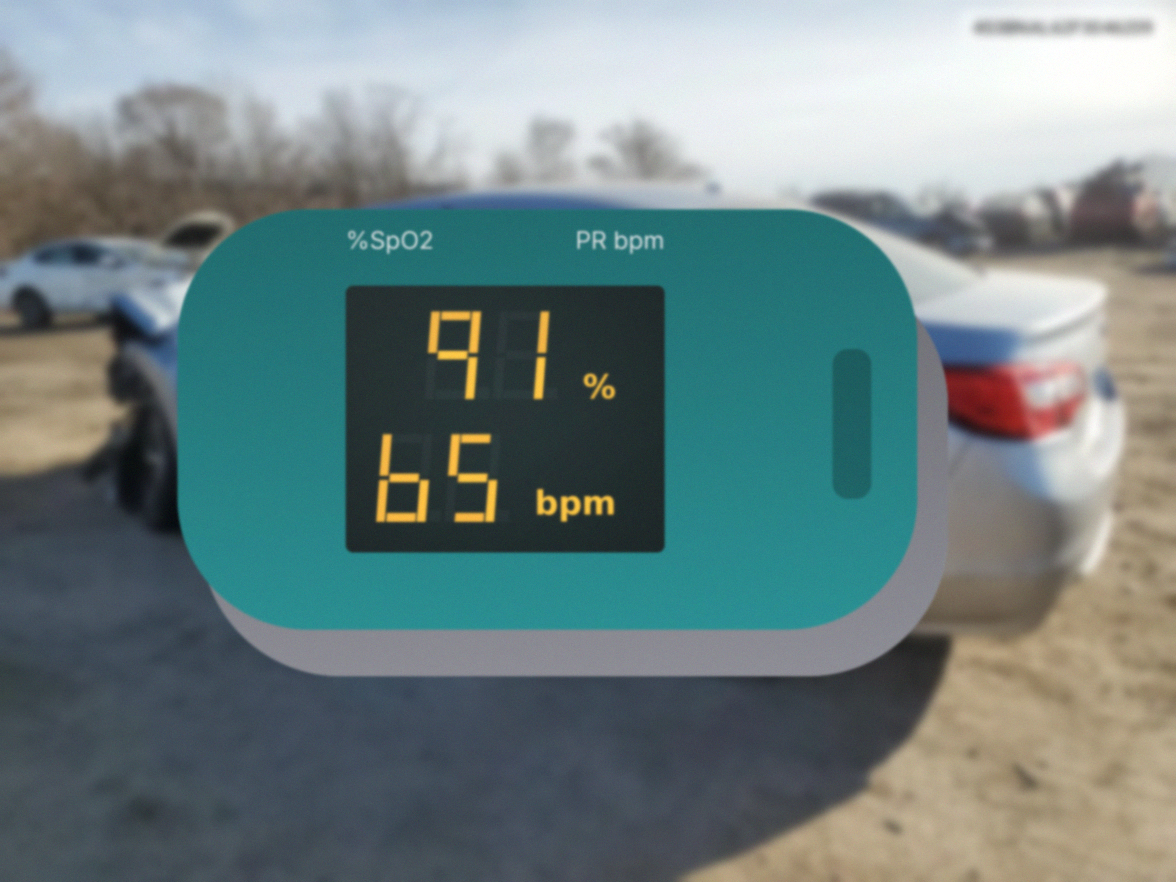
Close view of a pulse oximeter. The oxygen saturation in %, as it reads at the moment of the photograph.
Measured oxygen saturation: 91 %
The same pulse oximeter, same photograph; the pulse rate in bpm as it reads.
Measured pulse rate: 65 bpm
